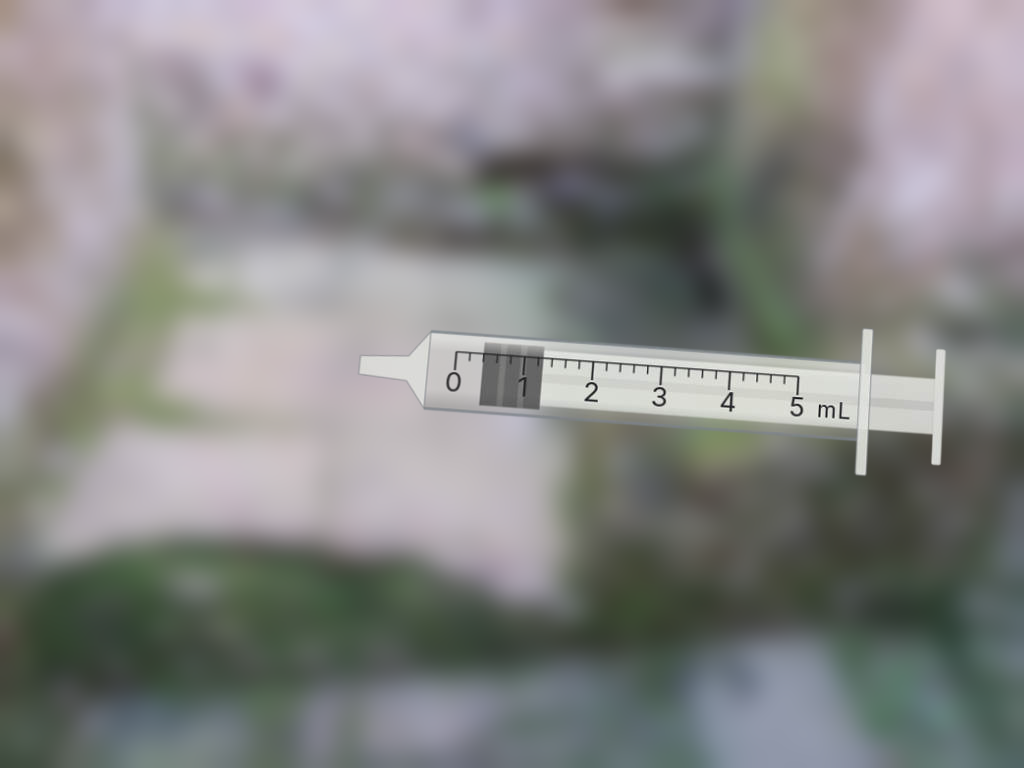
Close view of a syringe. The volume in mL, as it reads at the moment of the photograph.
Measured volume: 0.4 mL
